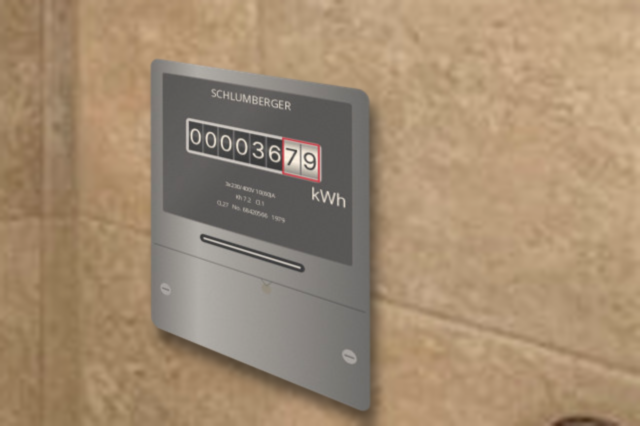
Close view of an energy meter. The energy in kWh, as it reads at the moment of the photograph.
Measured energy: 36.79 kWh
